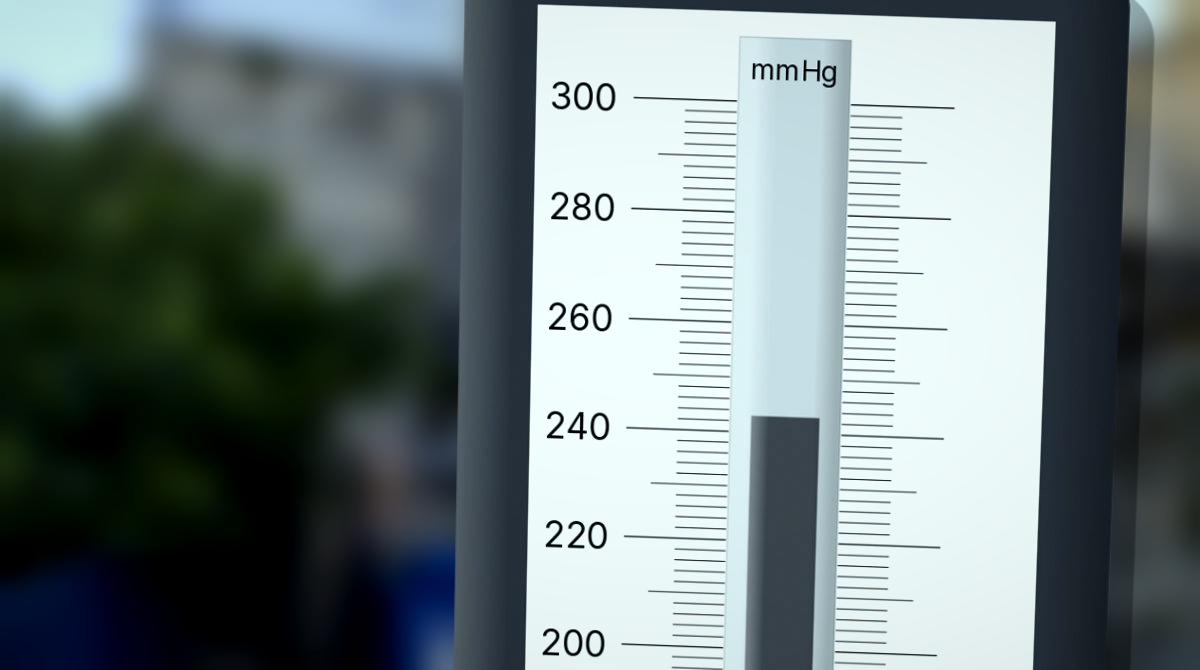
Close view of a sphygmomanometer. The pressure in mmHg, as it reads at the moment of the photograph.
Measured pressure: 243 mmHg
